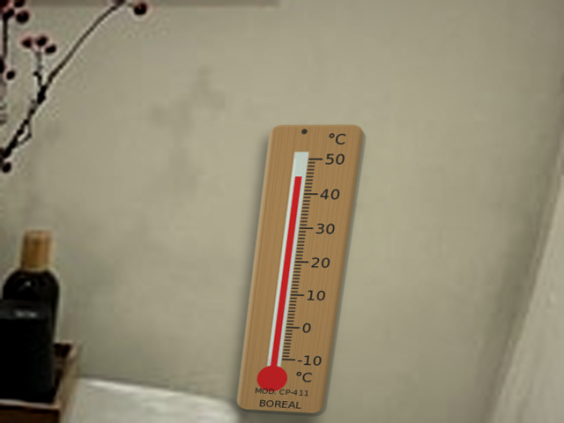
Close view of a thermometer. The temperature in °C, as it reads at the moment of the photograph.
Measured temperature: 45 °C
